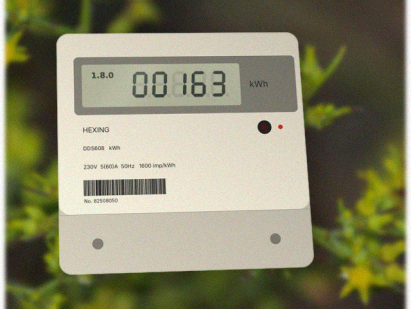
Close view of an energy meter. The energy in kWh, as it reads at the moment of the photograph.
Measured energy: 163 kWh
